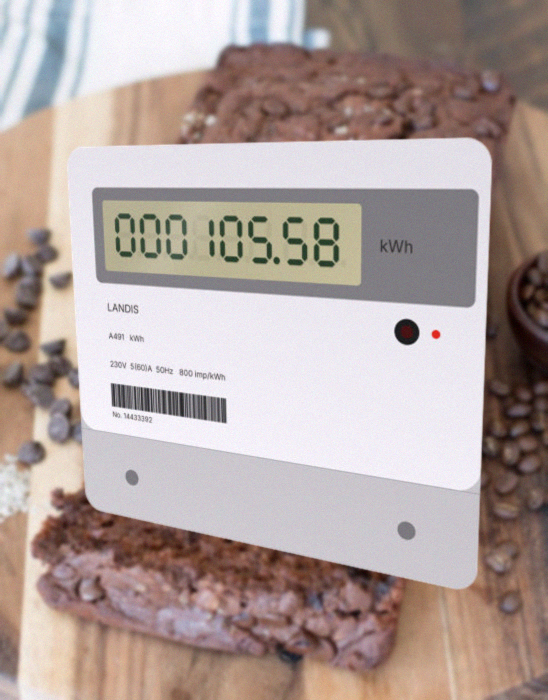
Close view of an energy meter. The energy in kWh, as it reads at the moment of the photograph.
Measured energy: 105.58 kWh
